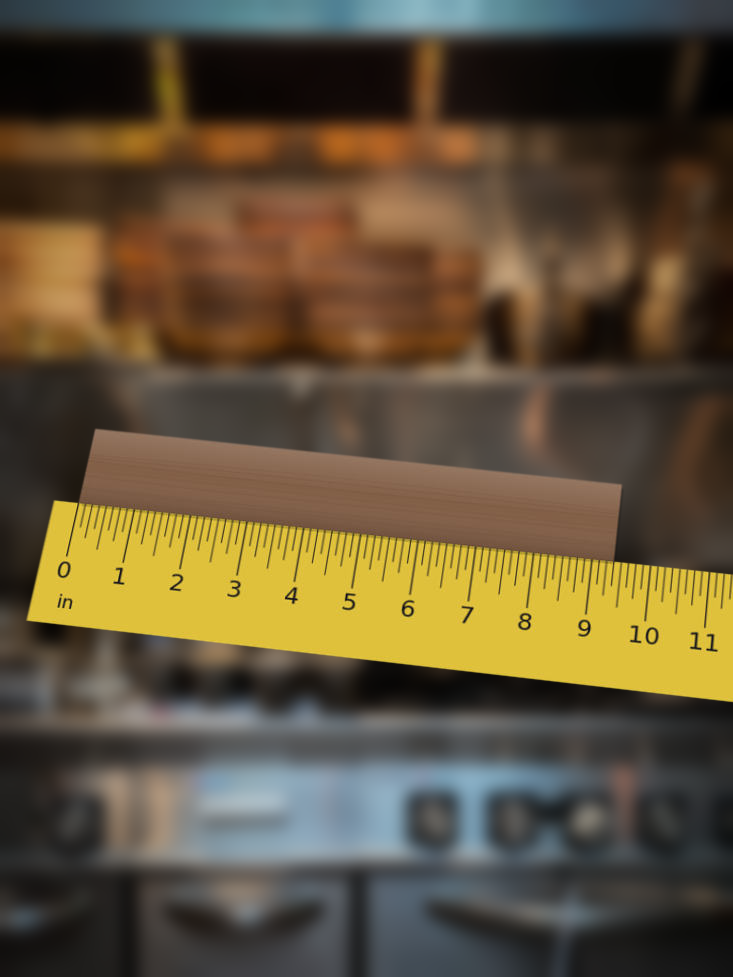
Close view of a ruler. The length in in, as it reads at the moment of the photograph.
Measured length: 9.375 in
